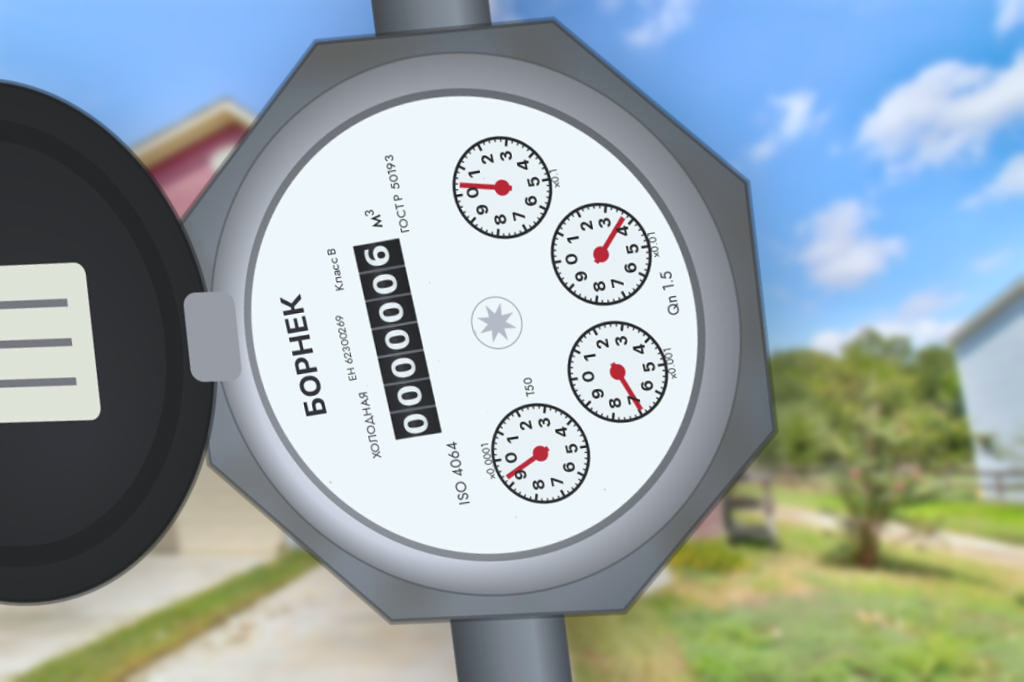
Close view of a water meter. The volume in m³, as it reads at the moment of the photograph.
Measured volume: 6.0369 m³
